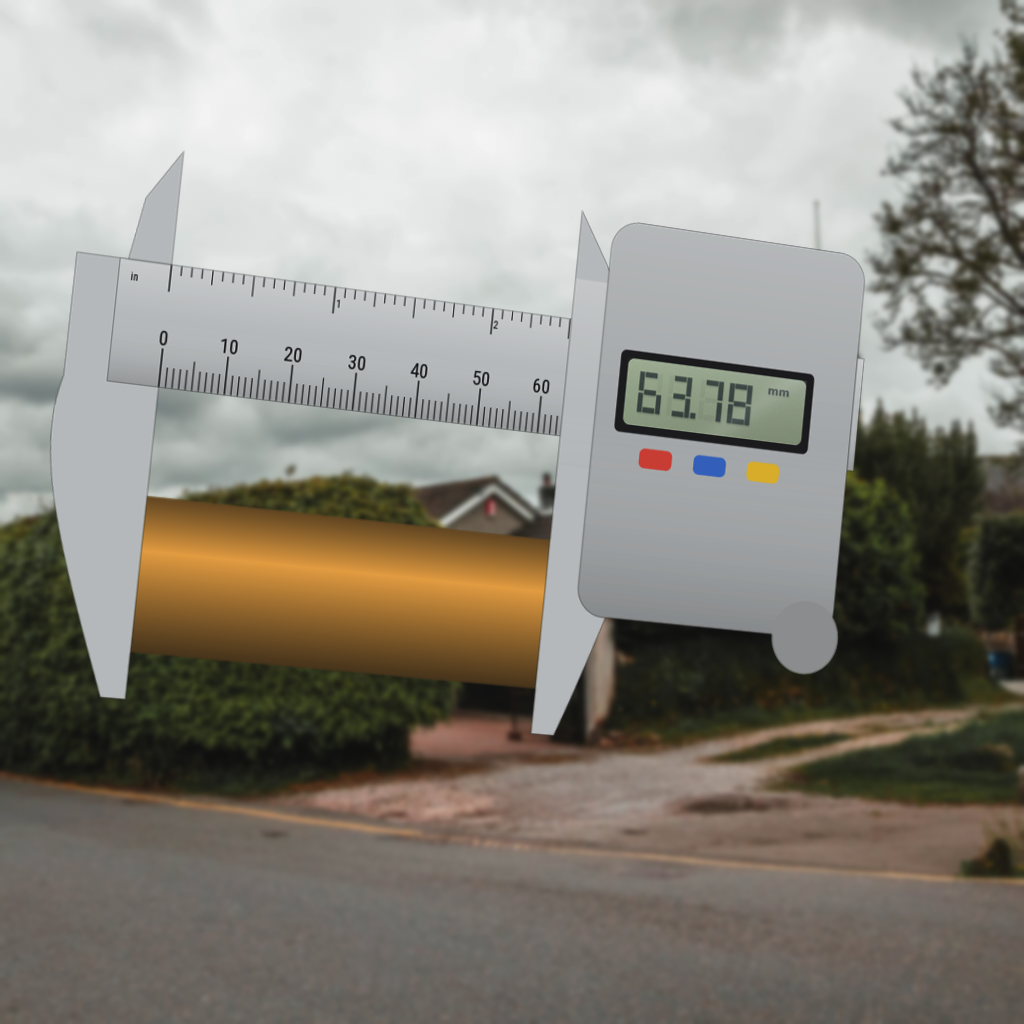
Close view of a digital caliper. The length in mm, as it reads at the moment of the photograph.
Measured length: 63.78 mm
